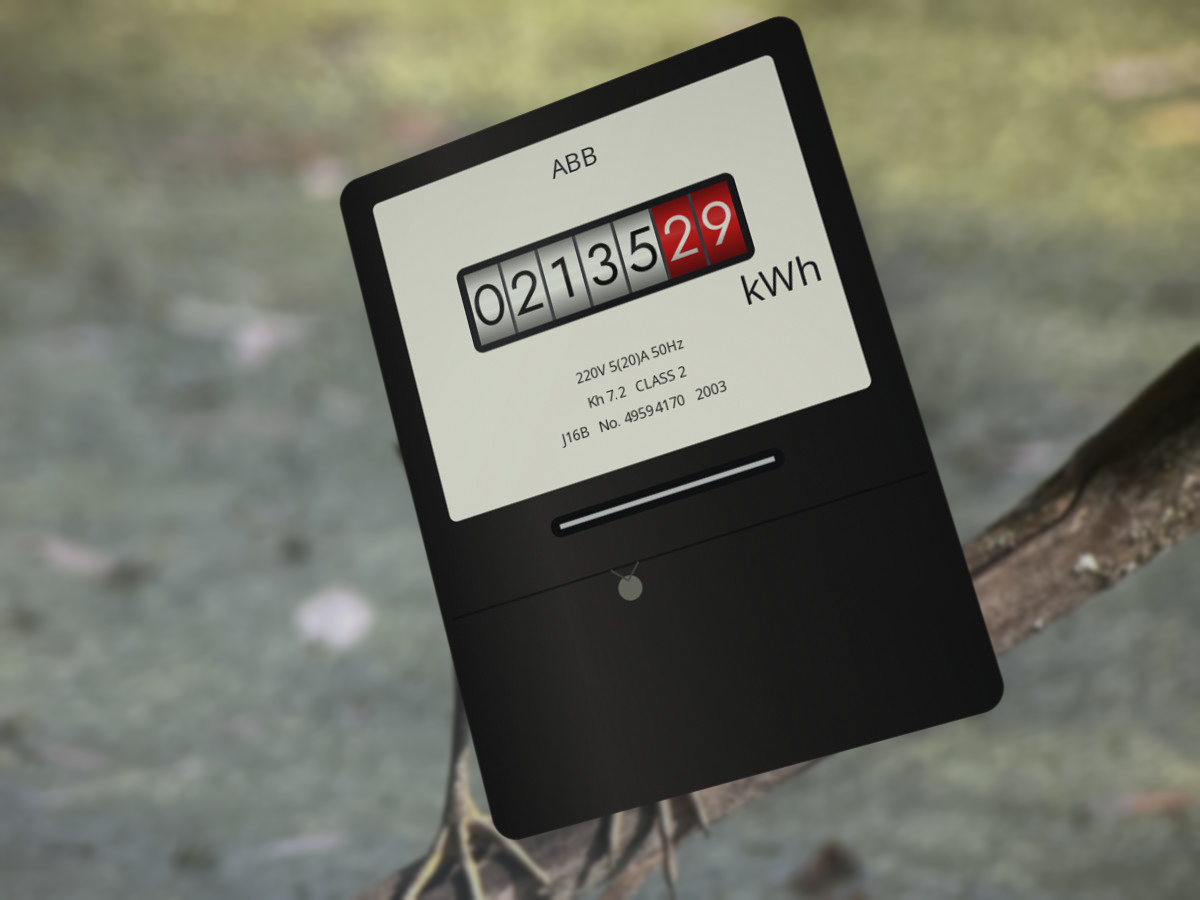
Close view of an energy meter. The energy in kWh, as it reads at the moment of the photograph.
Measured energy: 2135.29 kWh
